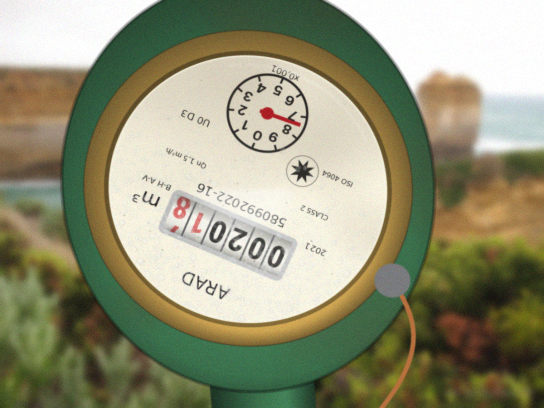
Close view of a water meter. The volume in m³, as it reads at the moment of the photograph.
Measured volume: 20.177 m³
